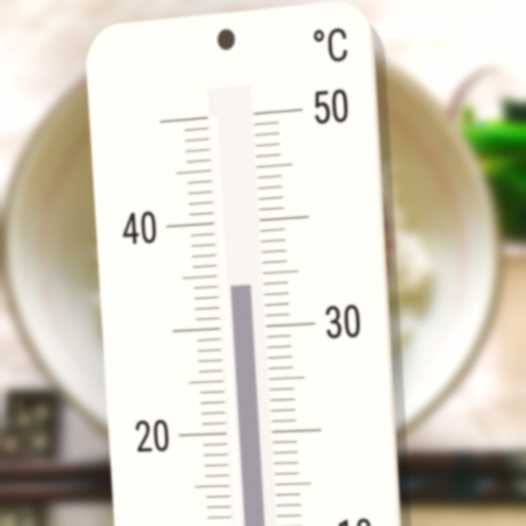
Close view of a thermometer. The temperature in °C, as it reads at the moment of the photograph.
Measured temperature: 34 °C
